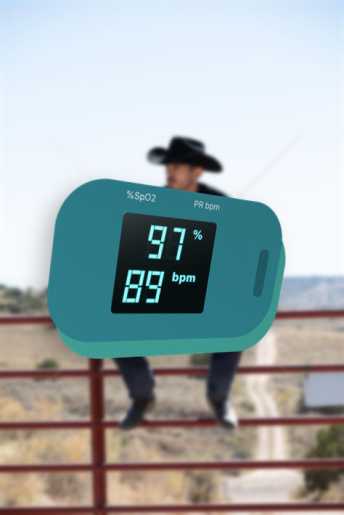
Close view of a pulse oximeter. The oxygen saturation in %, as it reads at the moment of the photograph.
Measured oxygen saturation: 97 %
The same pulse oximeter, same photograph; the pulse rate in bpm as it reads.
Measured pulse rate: 89 bpm
